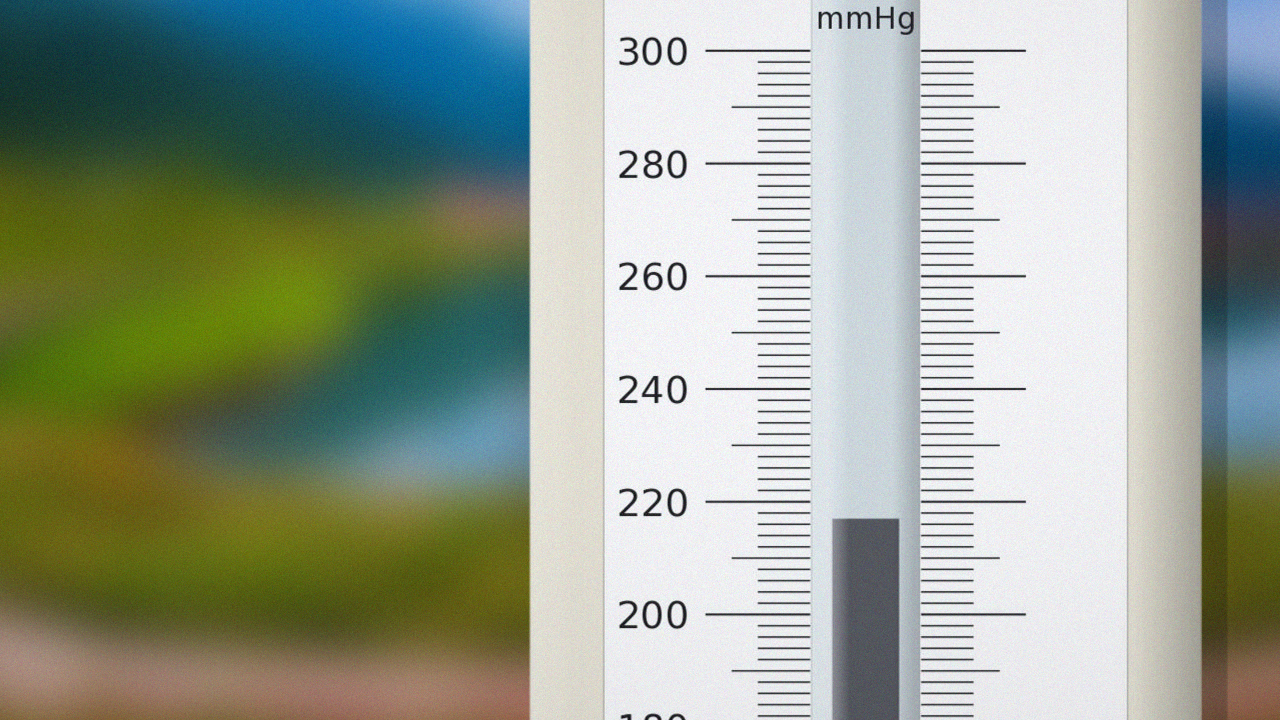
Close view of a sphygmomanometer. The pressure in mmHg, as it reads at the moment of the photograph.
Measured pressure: 217 mmHg
